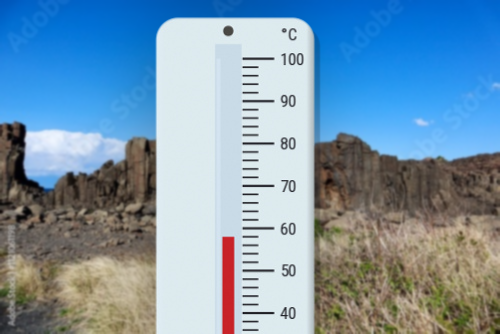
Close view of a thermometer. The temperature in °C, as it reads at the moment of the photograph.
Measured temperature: 58 °C
